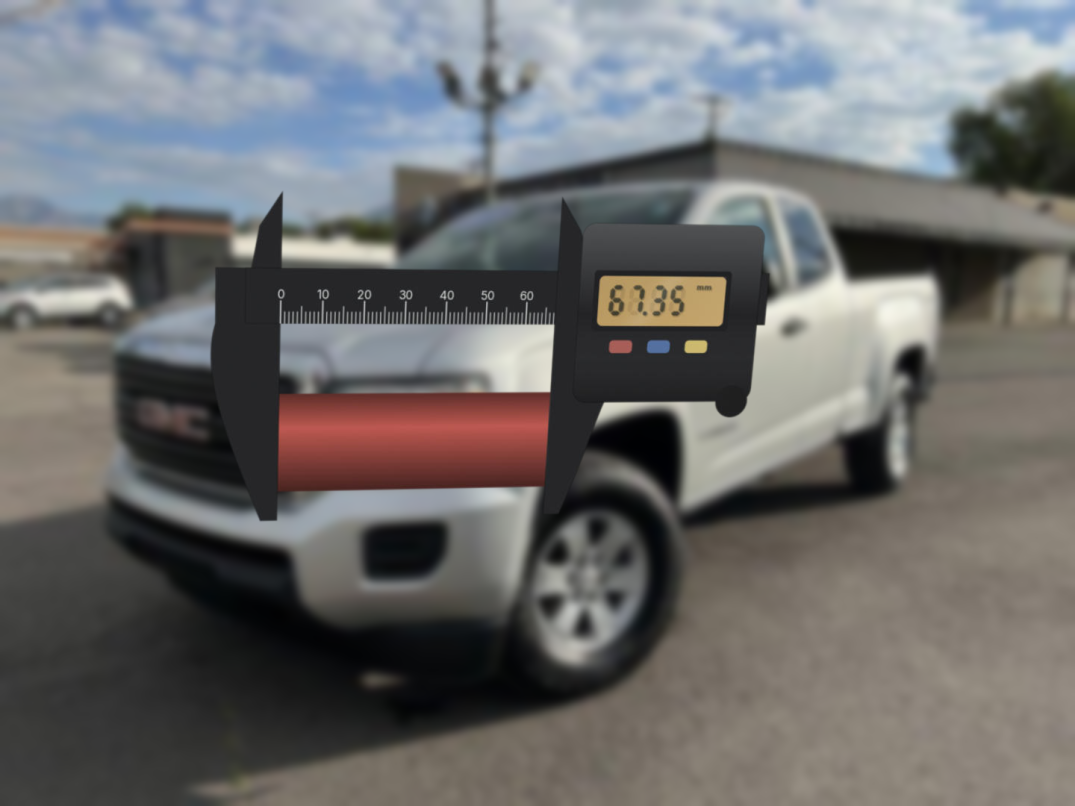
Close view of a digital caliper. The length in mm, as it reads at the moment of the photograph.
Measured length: 67.35 mm
